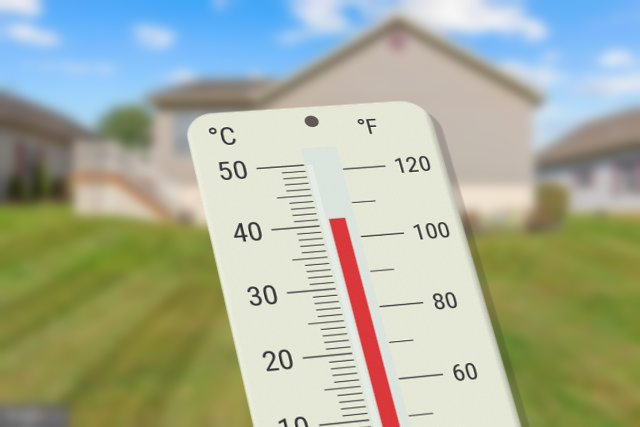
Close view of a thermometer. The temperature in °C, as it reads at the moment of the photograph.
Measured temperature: 41 °C
